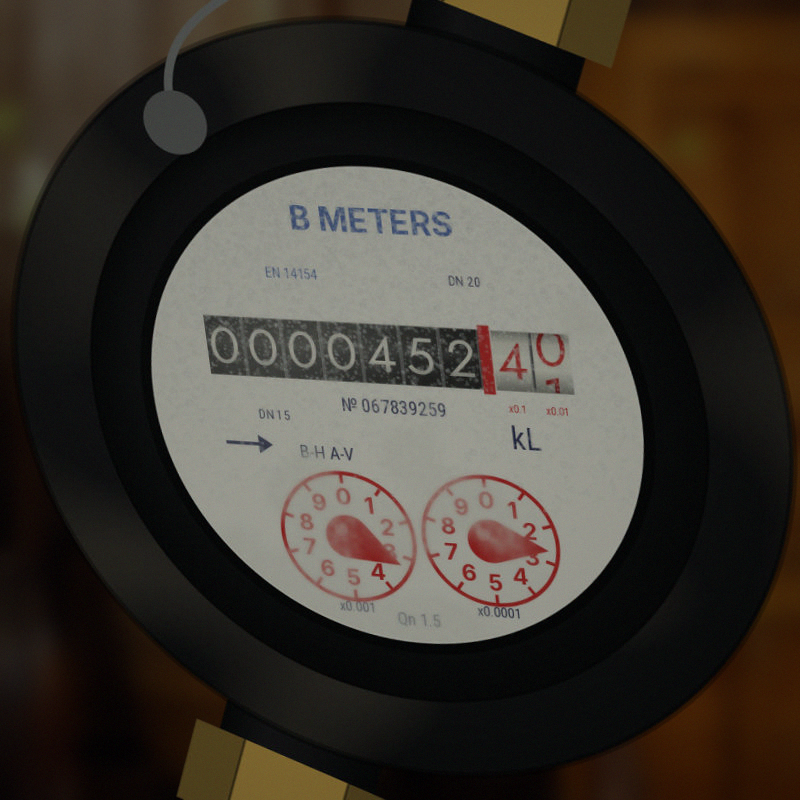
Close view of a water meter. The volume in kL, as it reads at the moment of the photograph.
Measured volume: 452.4032 kL
